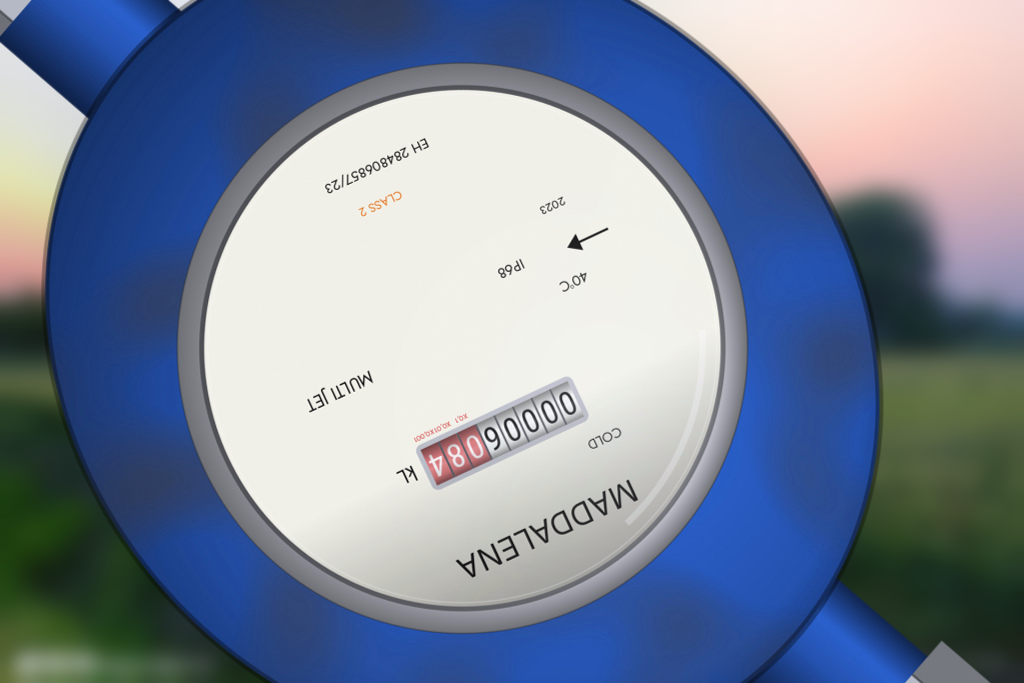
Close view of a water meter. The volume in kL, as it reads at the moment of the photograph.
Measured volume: 6.084 kL
